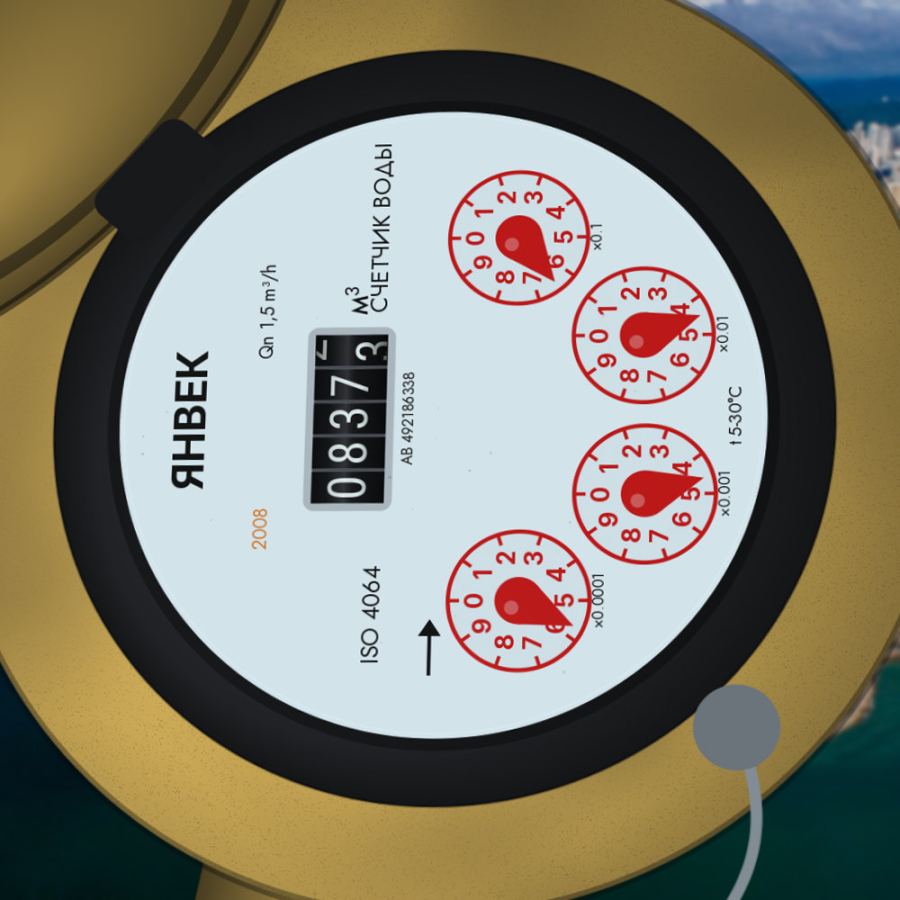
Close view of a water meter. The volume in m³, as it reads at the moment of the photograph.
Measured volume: 8372.6445 m³
